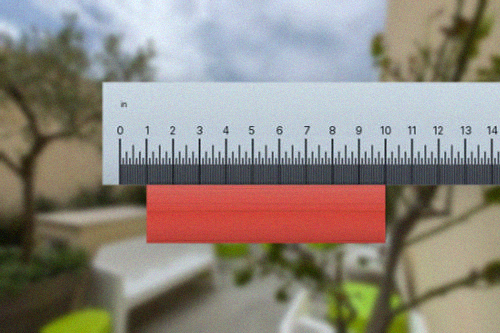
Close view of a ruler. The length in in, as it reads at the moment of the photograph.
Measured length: 9 in
